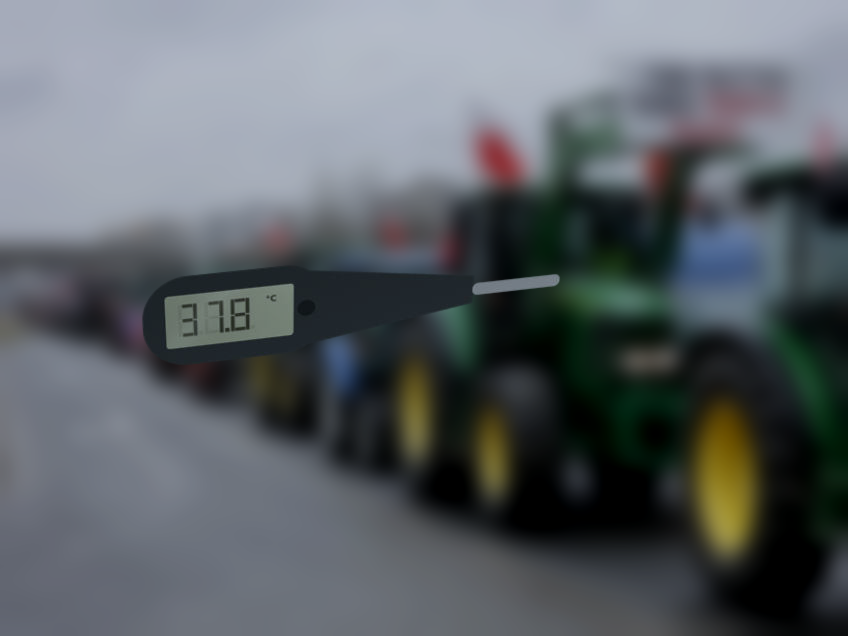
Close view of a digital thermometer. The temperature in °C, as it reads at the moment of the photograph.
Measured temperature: 37.8 °C
